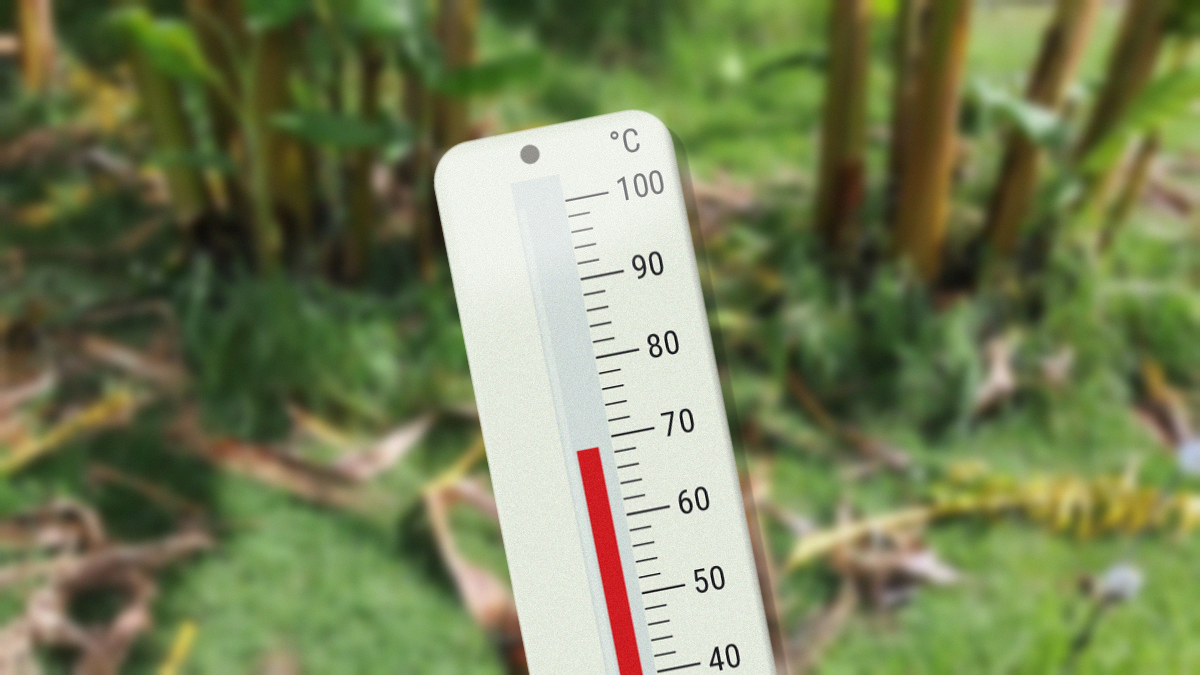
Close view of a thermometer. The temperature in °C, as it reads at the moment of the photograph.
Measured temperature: 69 °C
